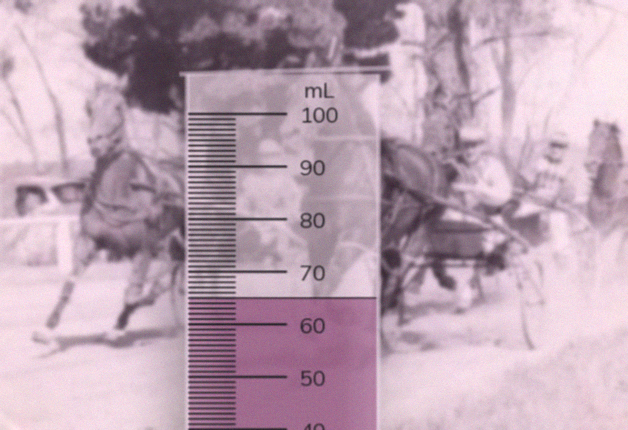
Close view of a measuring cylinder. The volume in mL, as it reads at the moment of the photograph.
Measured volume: 65 mL
